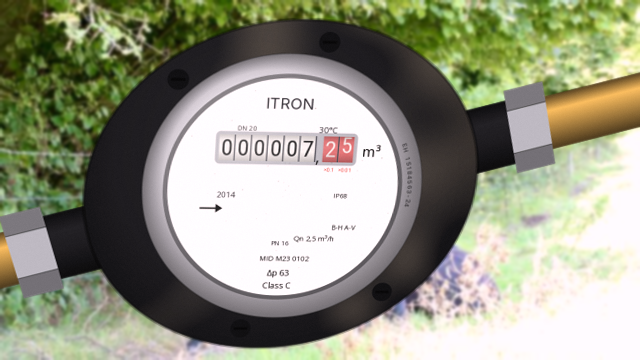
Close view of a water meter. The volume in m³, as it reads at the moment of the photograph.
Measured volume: 7.25 m³
